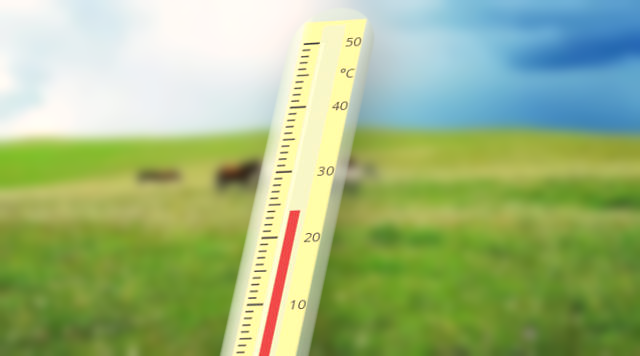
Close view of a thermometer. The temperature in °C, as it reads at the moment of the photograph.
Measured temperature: 24 °C
